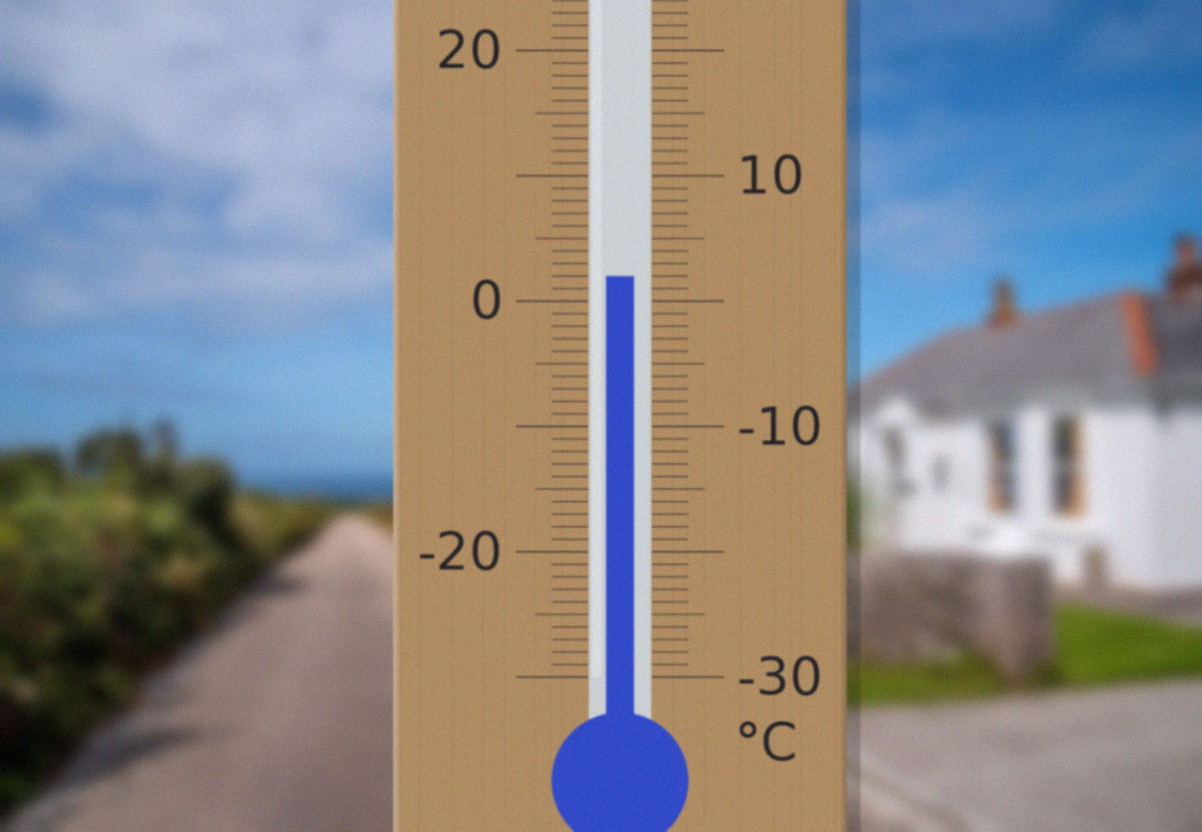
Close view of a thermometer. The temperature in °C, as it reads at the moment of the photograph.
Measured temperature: 2 °C
